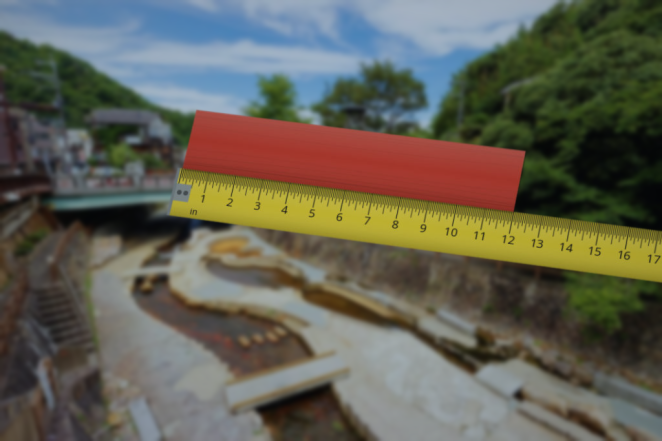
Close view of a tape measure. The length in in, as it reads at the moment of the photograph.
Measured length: 12 in
